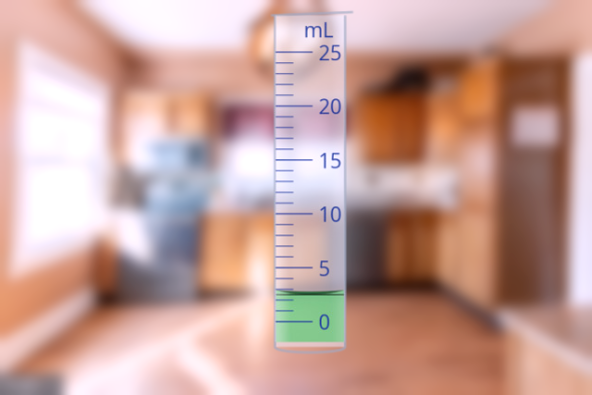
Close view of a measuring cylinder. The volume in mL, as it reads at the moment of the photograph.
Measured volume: 2.5 mL
